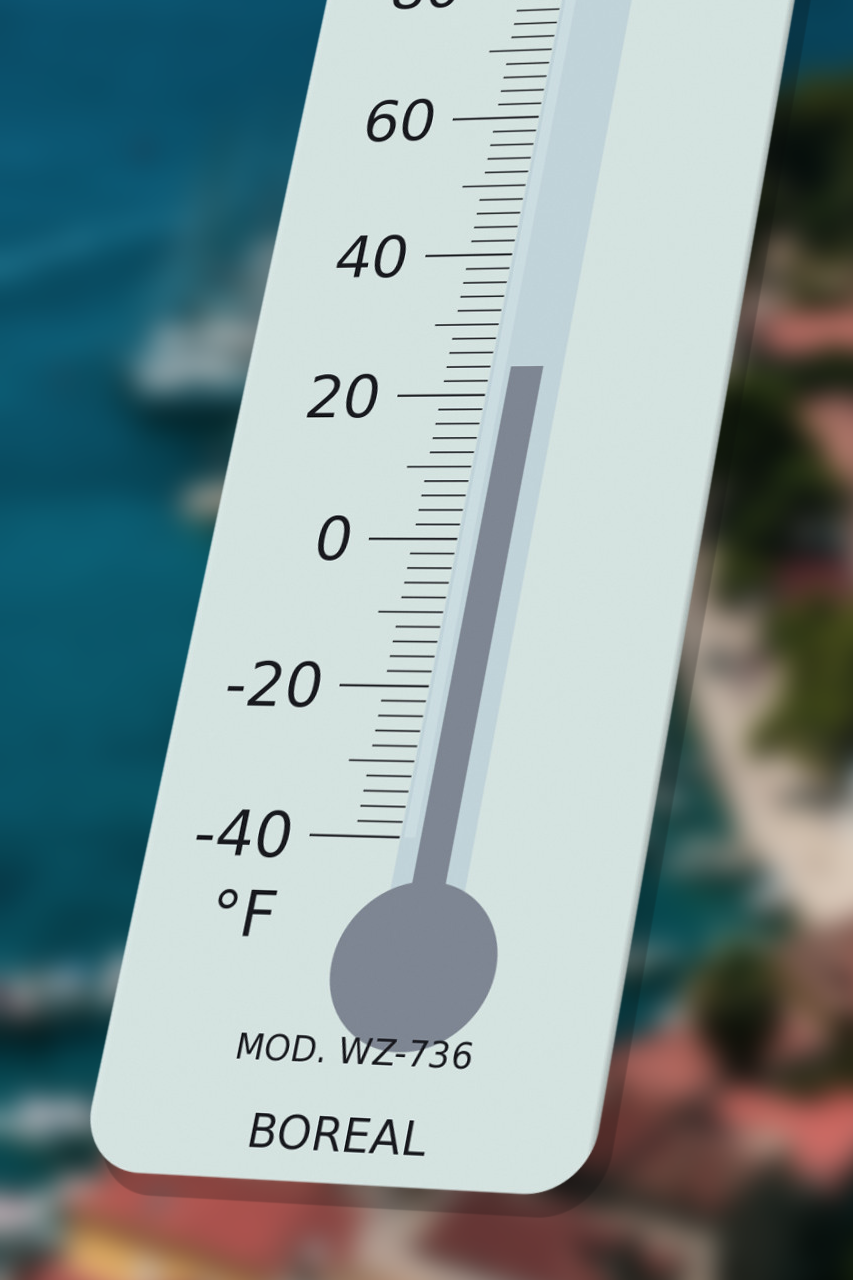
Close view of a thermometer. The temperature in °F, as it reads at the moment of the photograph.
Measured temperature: 24 °F
